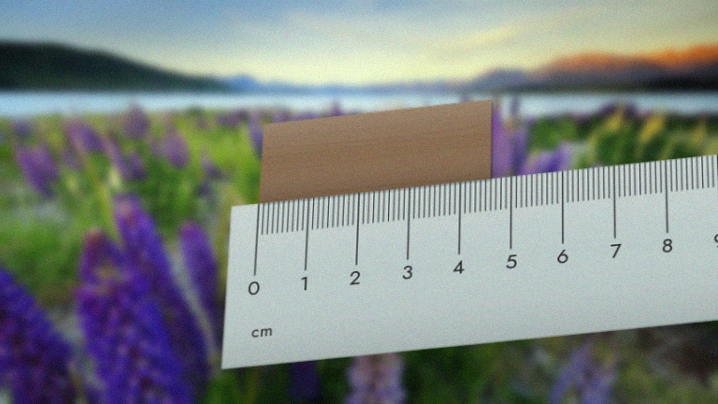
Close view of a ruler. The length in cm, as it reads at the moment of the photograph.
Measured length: 4.6 cm
